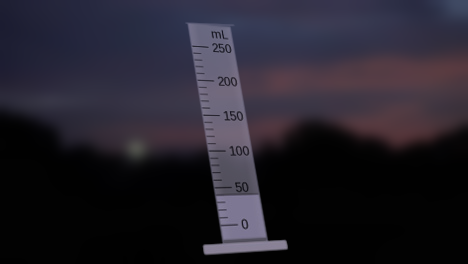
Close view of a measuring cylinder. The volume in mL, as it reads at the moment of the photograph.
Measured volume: 40 mL
